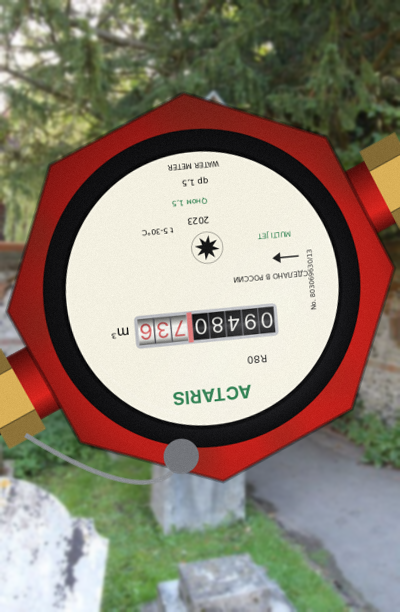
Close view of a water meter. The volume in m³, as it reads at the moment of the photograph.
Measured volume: 9480.736 m³
